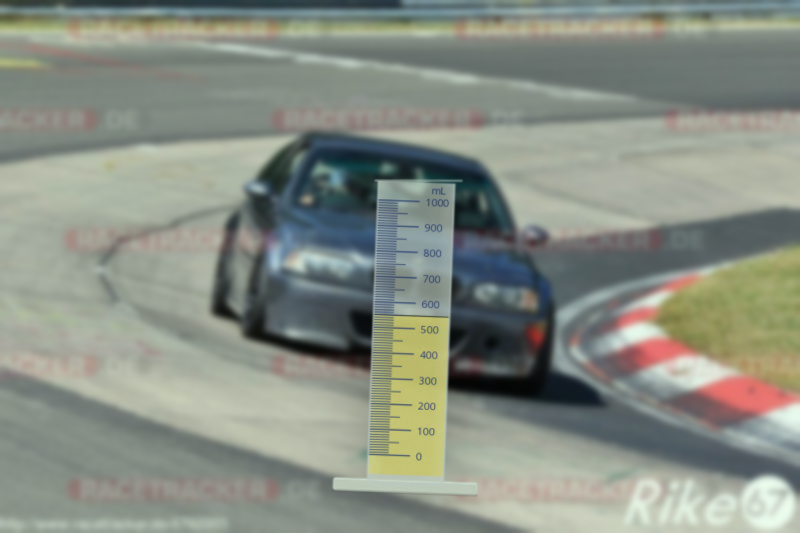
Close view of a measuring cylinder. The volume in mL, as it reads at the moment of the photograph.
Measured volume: 550 mL
